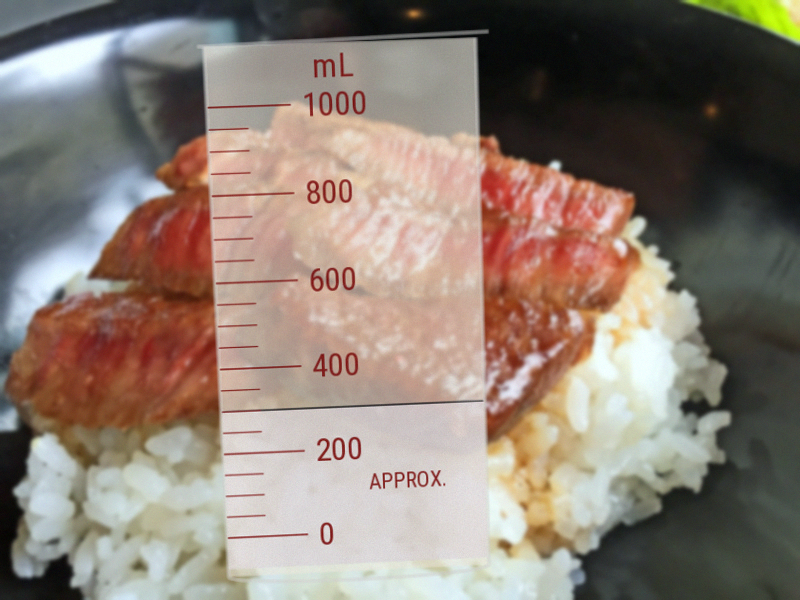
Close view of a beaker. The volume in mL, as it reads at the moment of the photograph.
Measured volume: 300 mL
